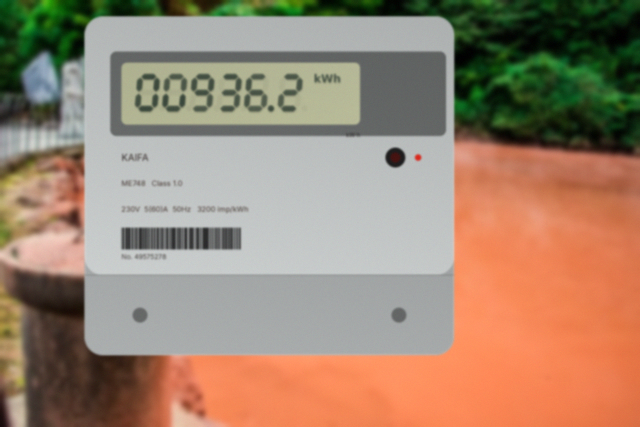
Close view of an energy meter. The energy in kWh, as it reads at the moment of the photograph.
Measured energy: 936.2 kWh
